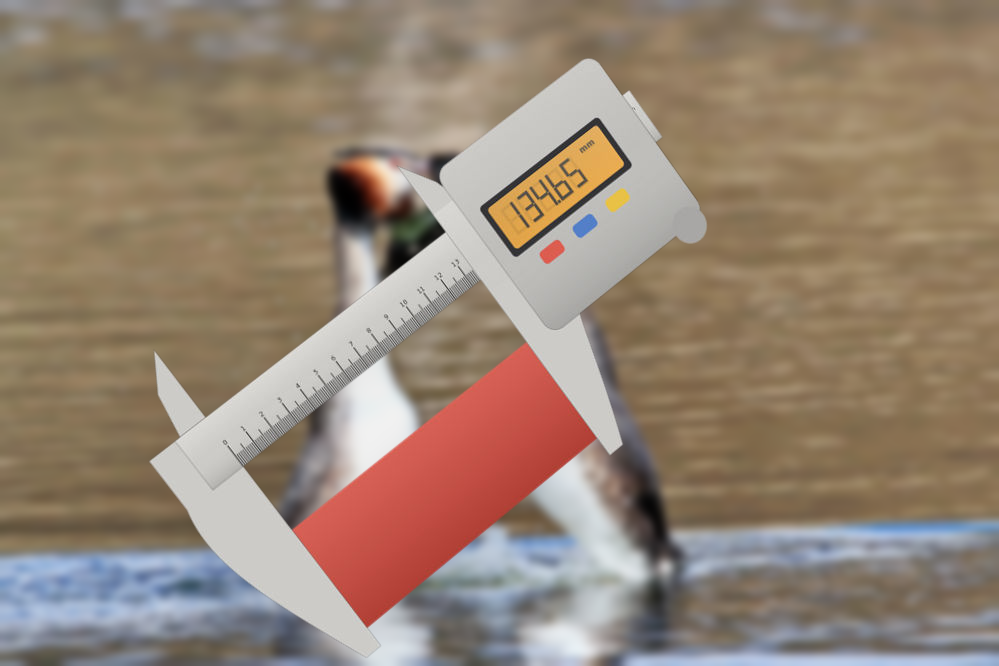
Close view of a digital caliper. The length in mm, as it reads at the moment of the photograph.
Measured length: 134.65 mm
